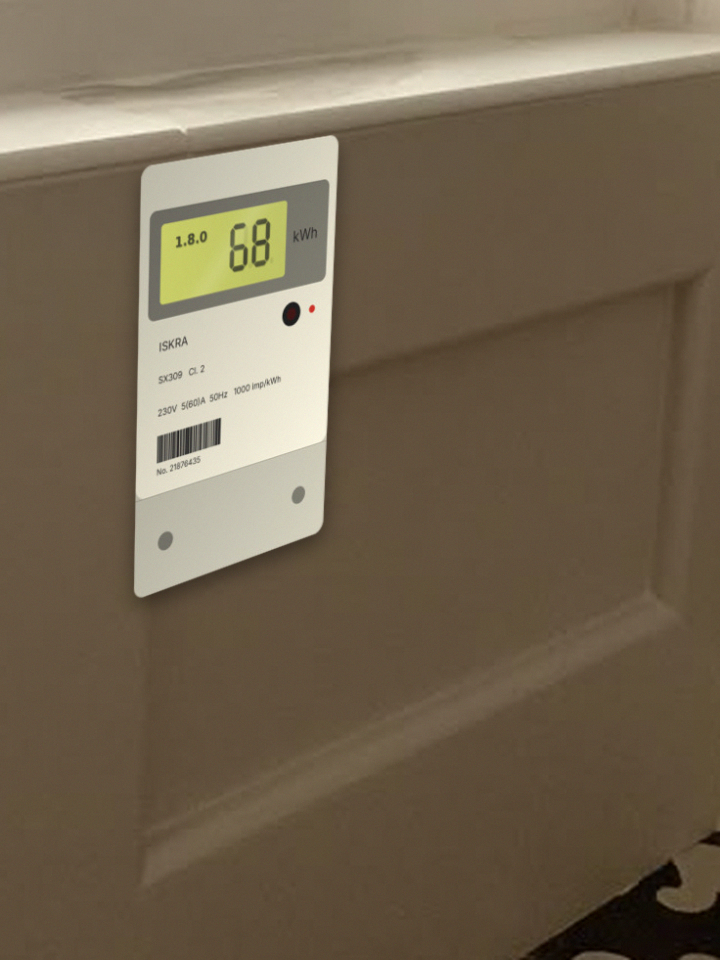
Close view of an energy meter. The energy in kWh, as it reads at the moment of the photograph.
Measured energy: 68 kWh
